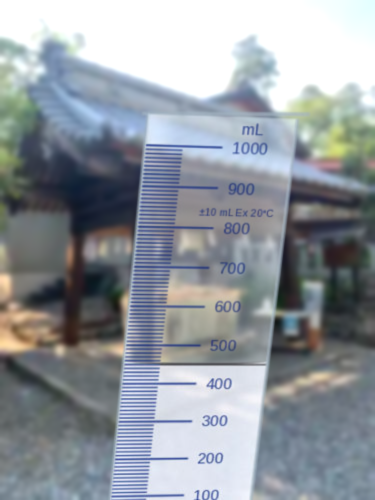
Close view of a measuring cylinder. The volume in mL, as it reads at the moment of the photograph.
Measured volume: 450 mL
